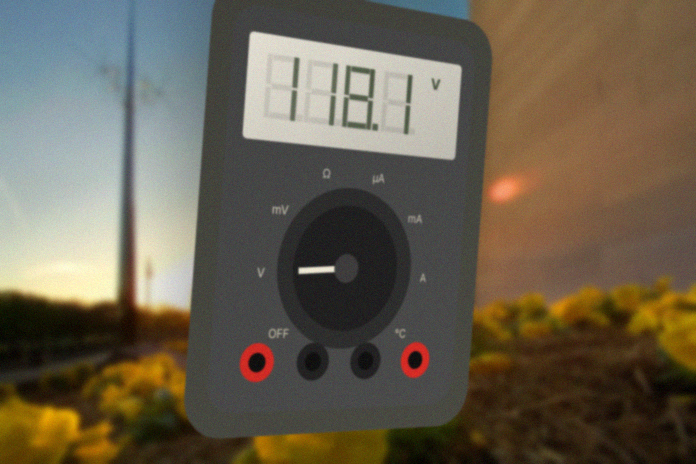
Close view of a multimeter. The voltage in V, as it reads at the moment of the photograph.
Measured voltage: 118.1 V
